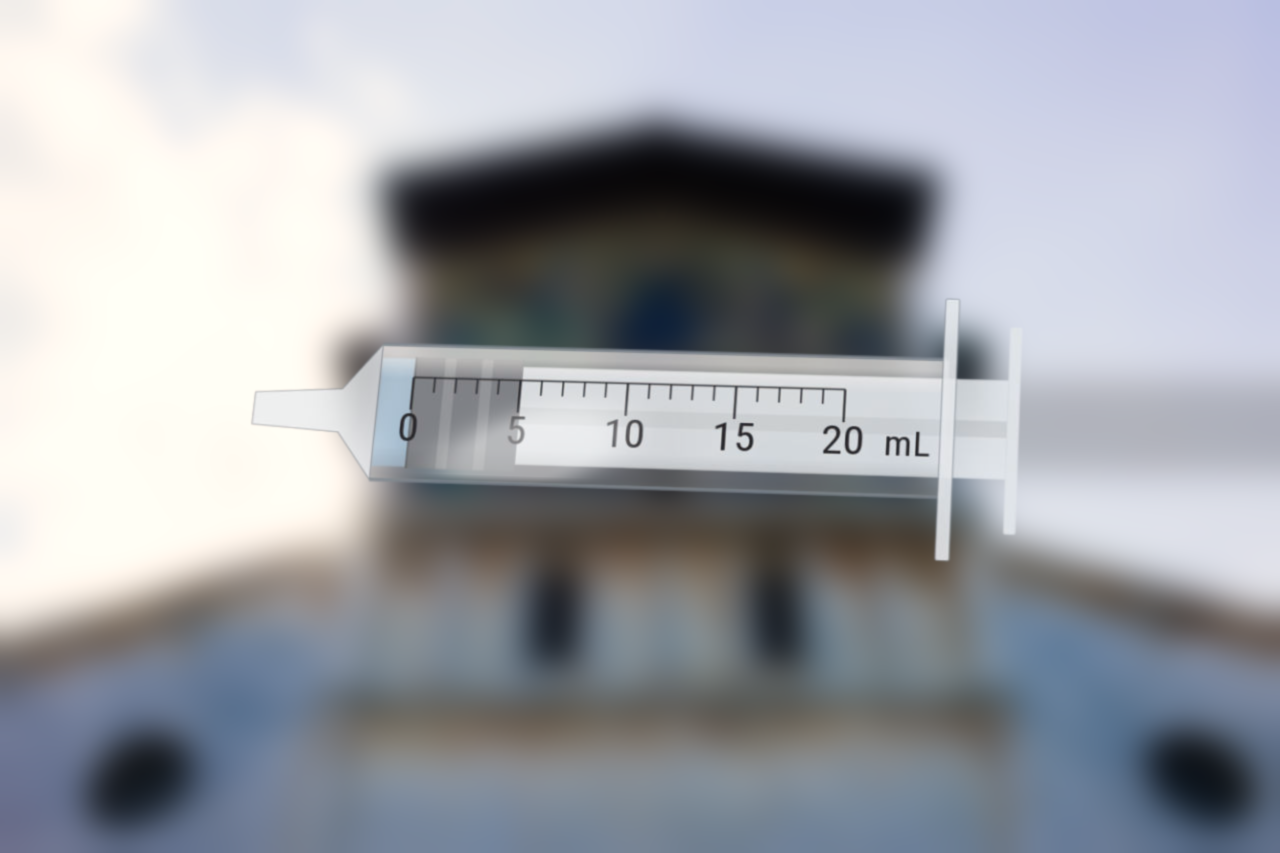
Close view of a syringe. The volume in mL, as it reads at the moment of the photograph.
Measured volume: 0 mL
